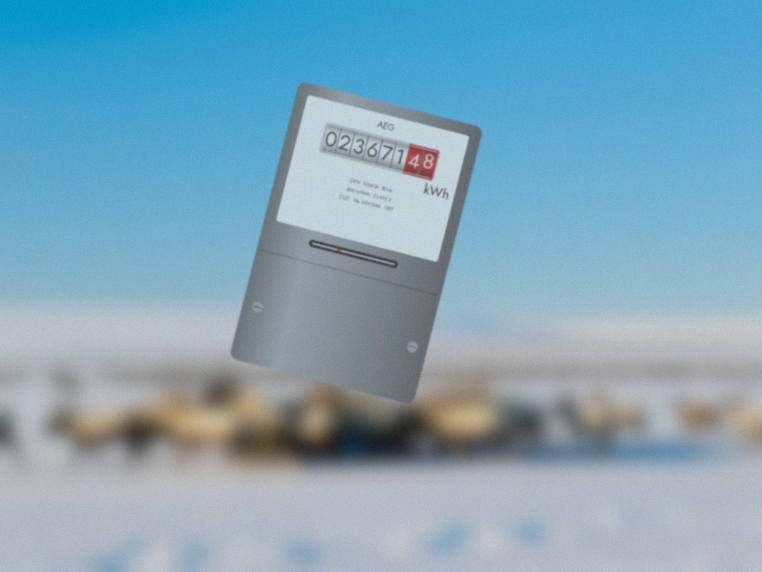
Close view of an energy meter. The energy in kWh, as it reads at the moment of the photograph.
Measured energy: 23671.48 kWh
